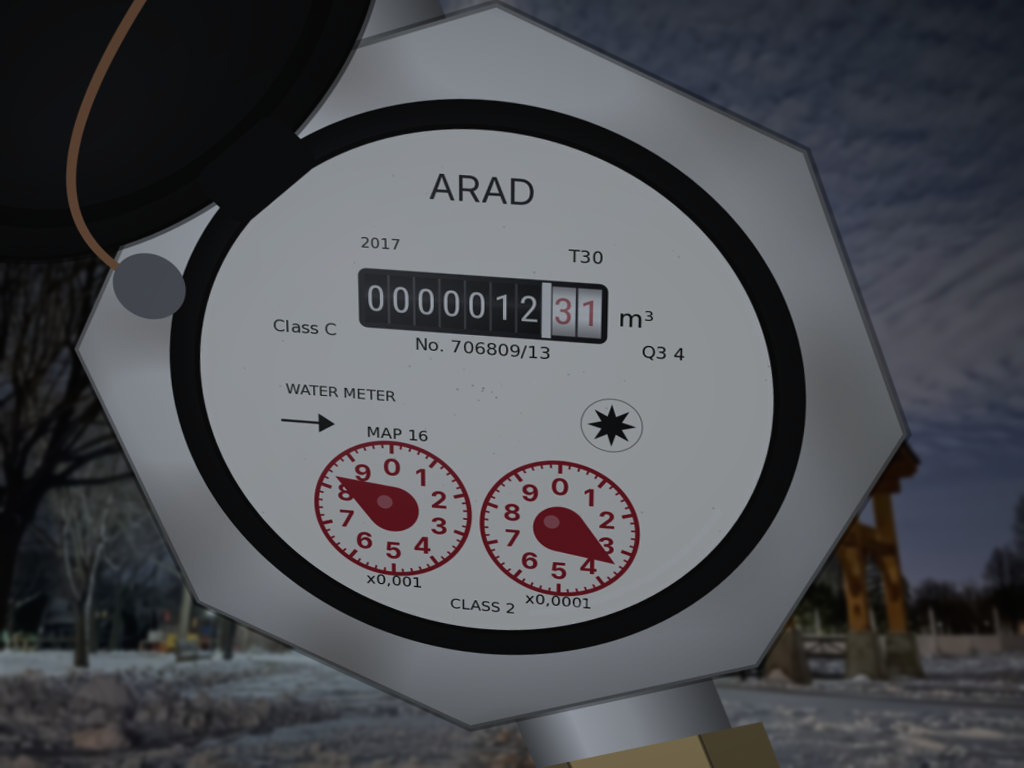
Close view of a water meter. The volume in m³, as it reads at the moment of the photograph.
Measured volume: 12.3183 m³
